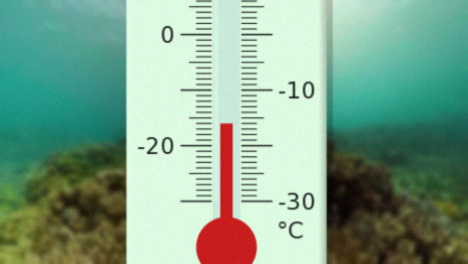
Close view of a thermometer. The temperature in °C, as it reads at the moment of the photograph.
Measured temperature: -16 °C
